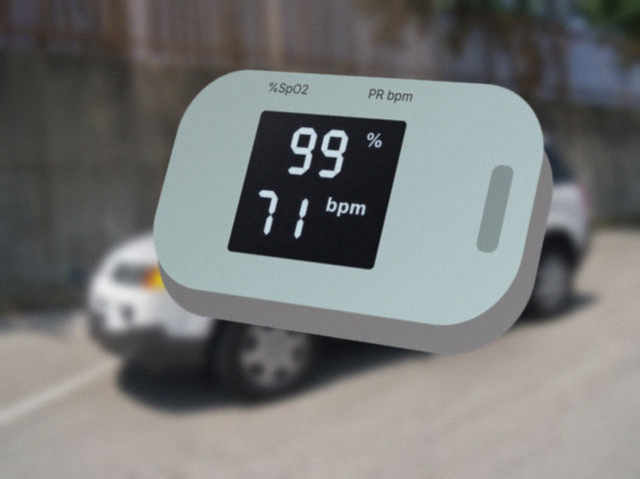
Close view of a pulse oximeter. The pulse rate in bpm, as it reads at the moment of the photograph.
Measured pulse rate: 71 bpm
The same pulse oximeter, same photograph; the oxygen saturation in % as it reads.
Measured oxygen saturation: 99 %
